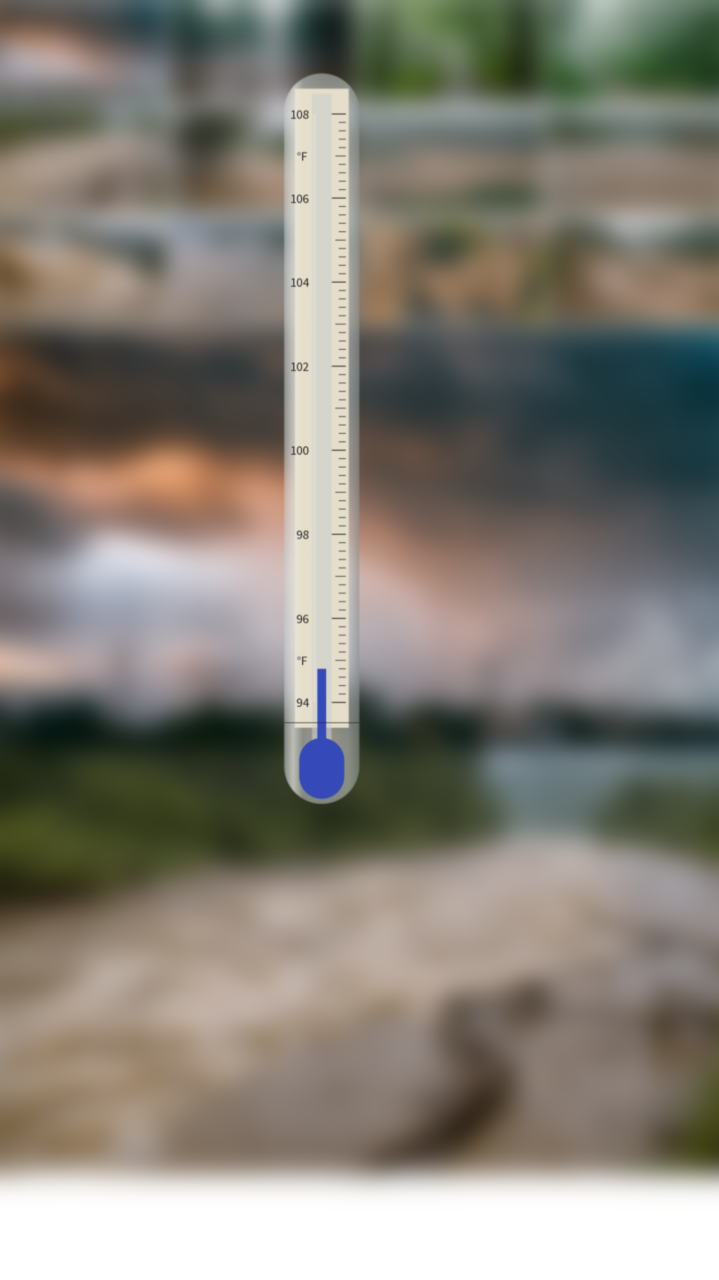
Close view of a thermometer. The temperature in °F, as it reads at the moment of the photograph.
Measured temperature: 94.8 °F
